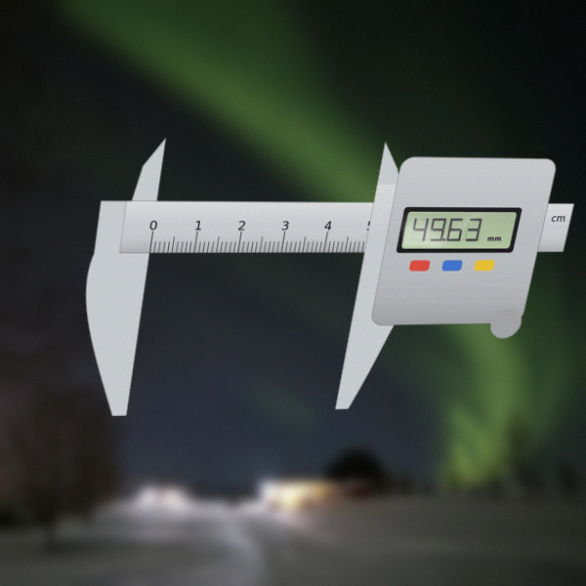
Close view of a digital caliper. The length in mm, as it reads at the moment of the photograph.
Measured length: 49.63 mm
